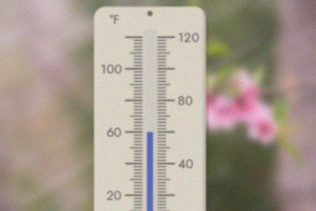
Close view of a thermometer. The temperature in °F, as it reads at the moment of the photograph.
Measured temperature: 60 °F
